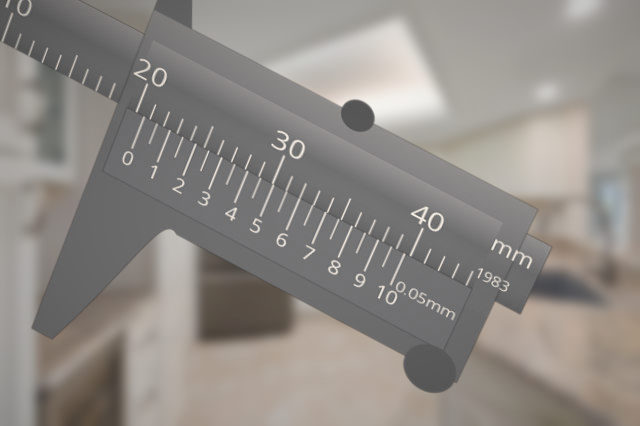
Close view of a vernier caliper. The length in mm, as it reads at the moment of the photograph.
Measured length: 20.6 mm
